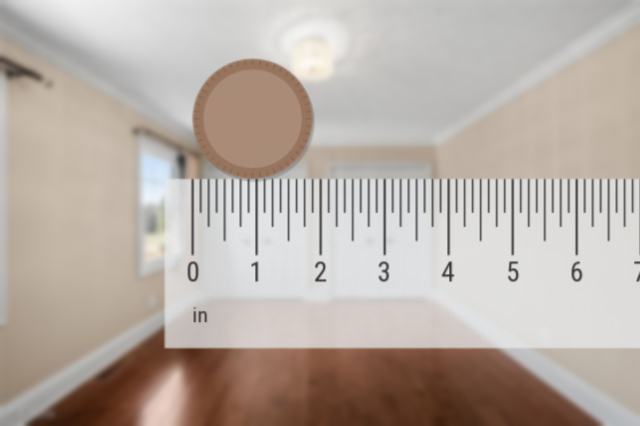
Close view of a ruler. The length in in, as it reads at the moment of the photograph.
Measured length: 1.875 in
